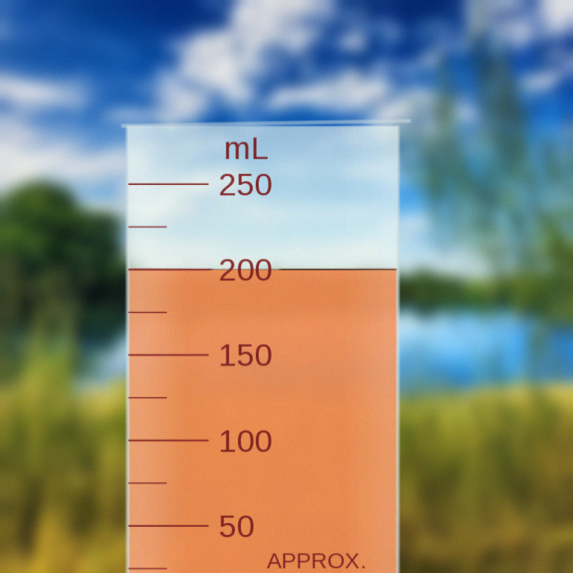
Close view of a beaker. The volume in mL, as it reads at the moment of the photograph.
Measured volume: 200 mL
